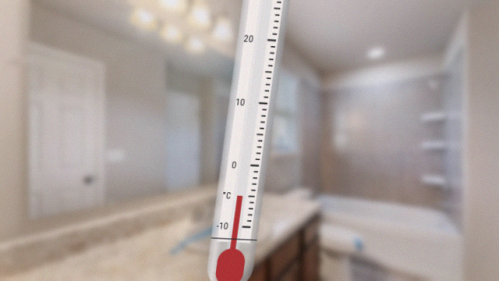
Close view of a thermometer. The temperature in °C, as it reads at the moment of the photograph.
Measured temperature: -5 °C
